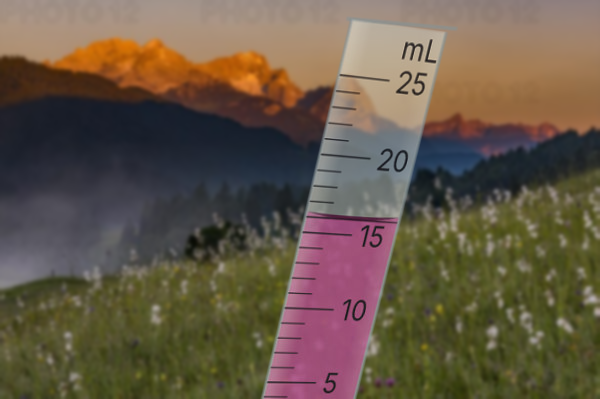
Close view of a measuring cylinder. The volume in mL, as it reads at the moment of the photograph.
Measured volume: 16 mL
